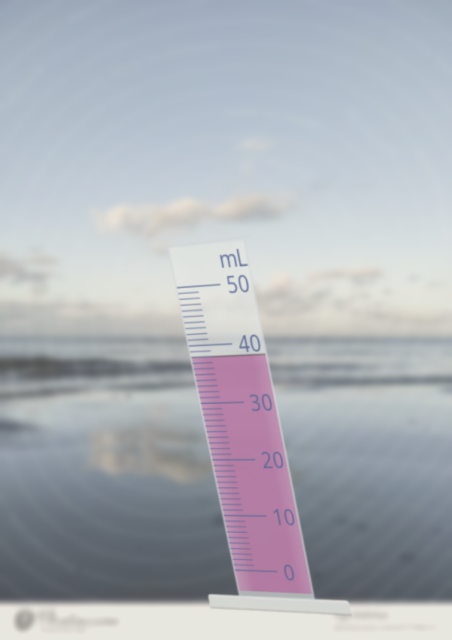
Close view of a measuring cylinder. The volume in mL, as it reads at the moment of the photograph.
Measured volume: 38 mL
